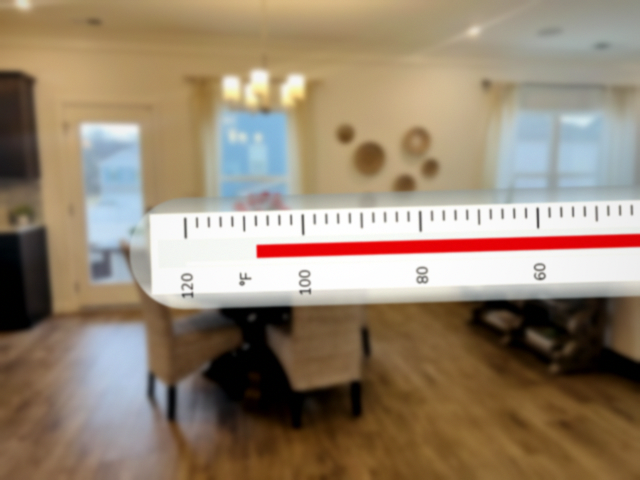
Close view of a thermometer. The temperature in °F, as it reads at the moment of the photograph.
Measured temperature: 108 °F
